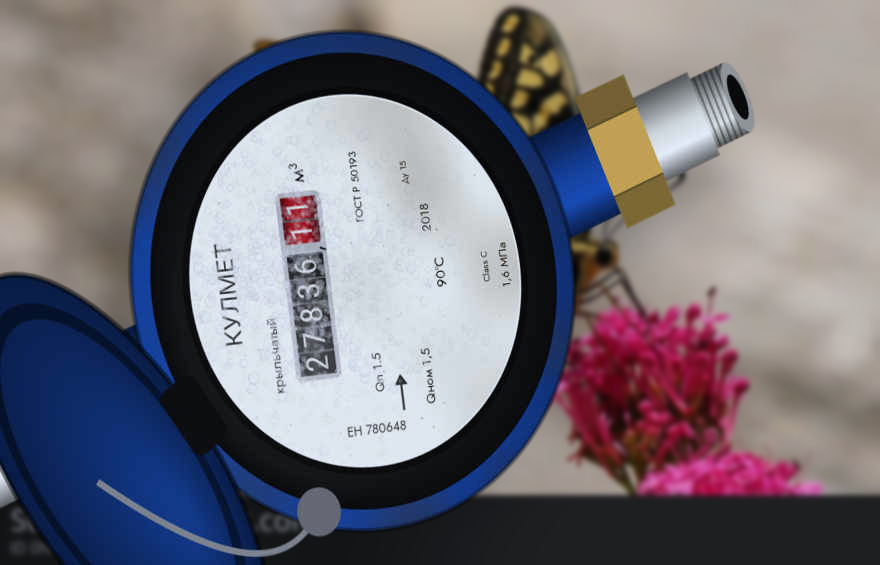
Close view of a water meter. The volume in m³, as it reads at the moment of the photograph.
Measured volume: 27836.11 m³
